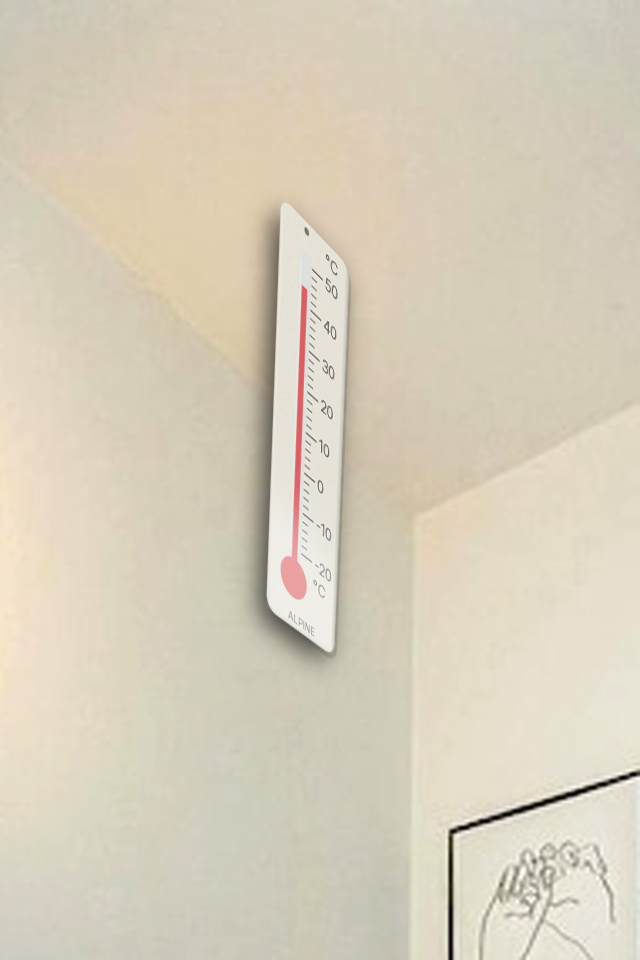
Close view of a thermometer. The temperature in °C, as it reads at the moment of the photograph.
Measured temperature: 44 °C
